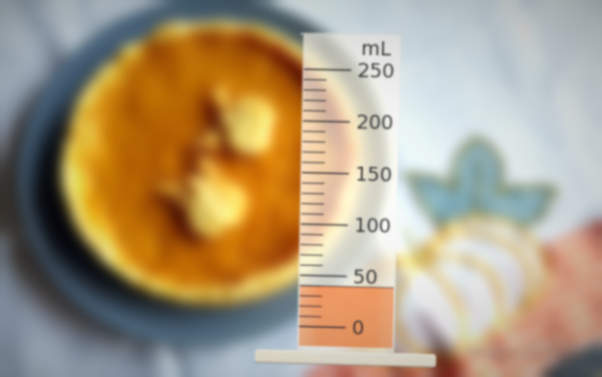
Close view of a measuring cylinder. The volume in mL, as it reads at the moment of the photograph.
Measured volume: 40 mL
